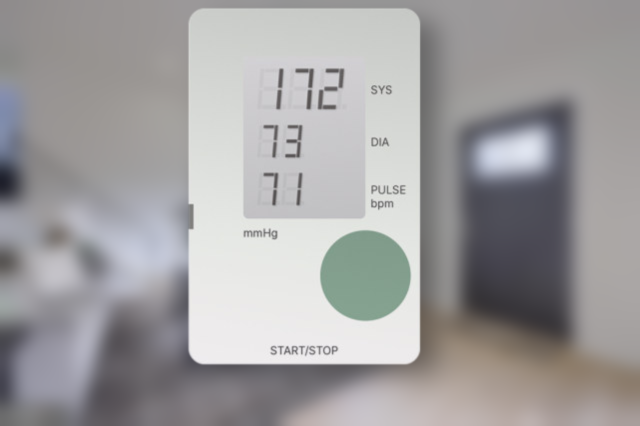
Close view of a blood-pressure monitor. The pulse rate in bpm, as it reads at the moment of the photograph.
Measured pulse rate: 71 bpm
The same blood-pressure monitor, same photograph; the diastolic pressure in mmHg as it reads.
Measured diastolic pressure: 73 mmHg
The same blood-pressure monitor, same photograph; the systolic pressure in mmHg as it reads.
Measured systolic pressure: 172 mmHg
